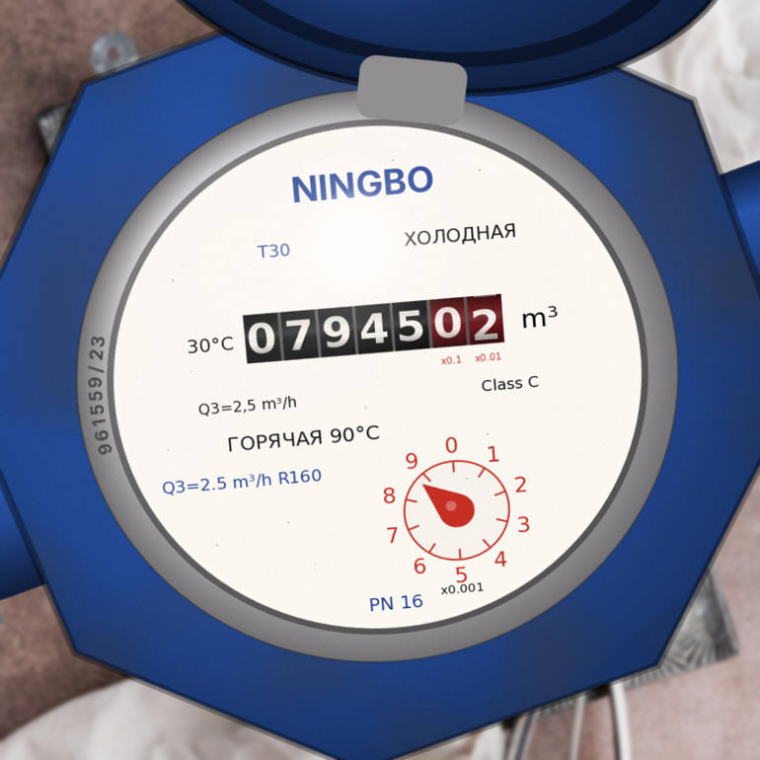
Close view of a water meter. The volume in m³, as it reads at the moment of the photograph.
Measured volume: 7945.018 m³
